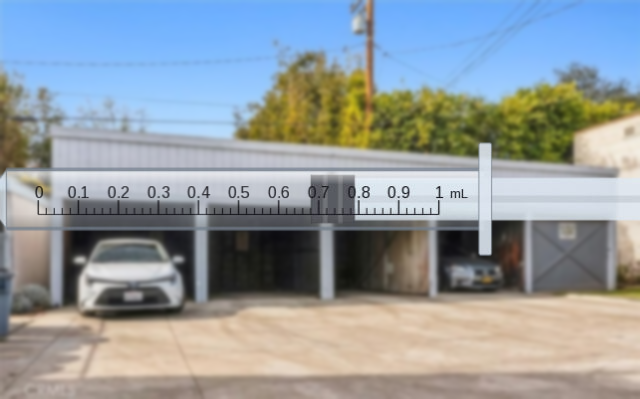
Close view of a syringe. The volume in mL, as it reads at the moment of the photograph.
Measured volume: 0.68 mL
